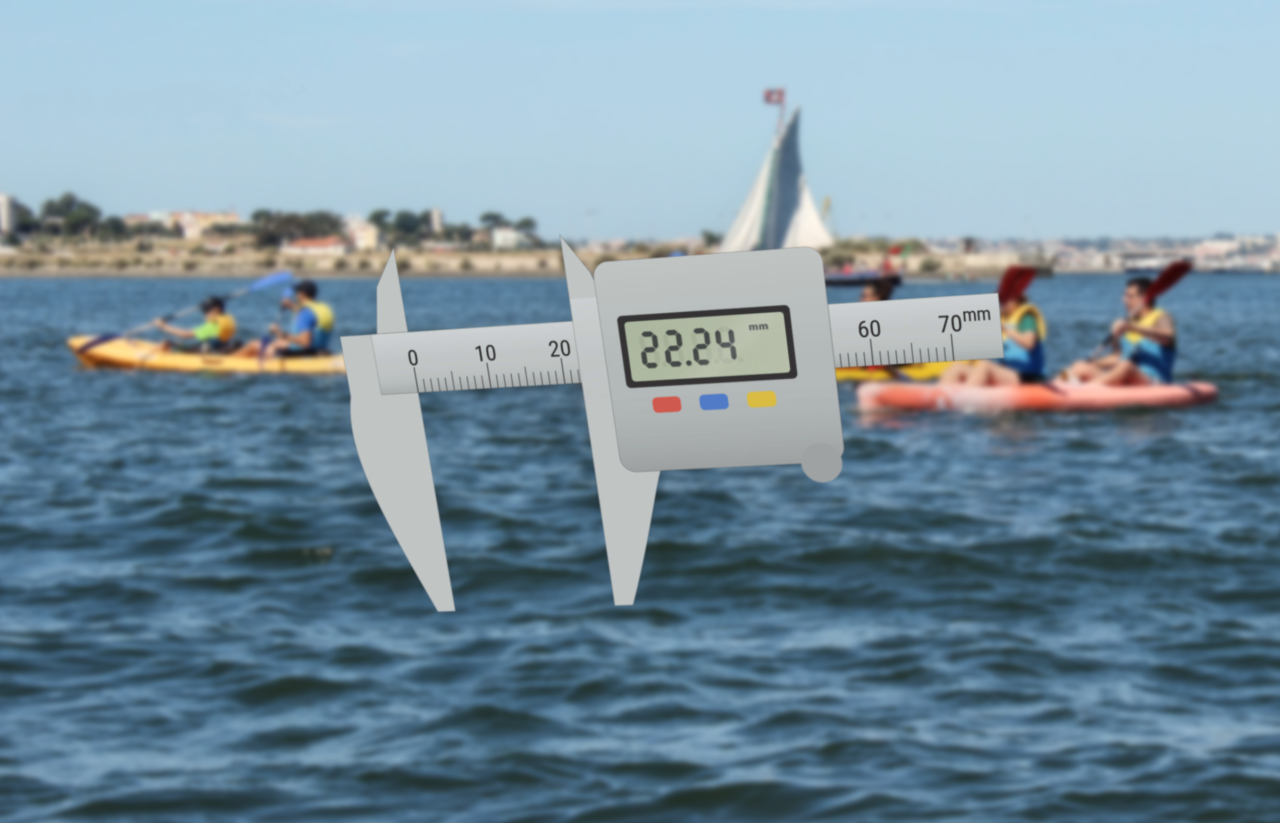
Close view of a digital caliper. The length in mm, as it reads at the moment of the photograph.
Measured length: 22.24 mm
